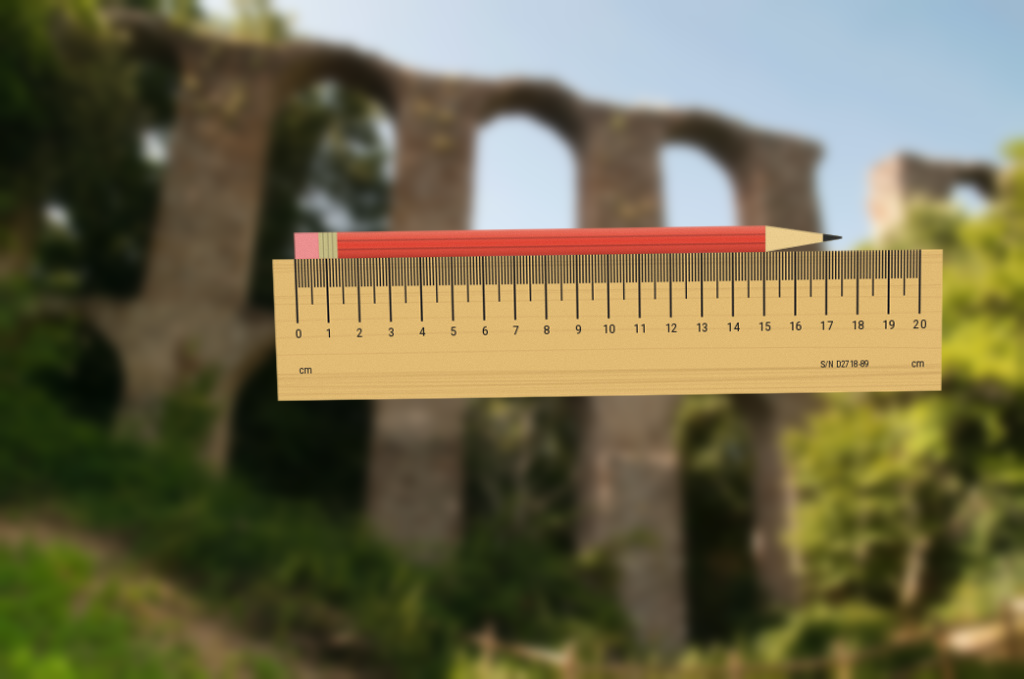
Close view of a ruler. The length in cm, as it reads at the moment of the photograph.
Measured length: 17.5 cm
